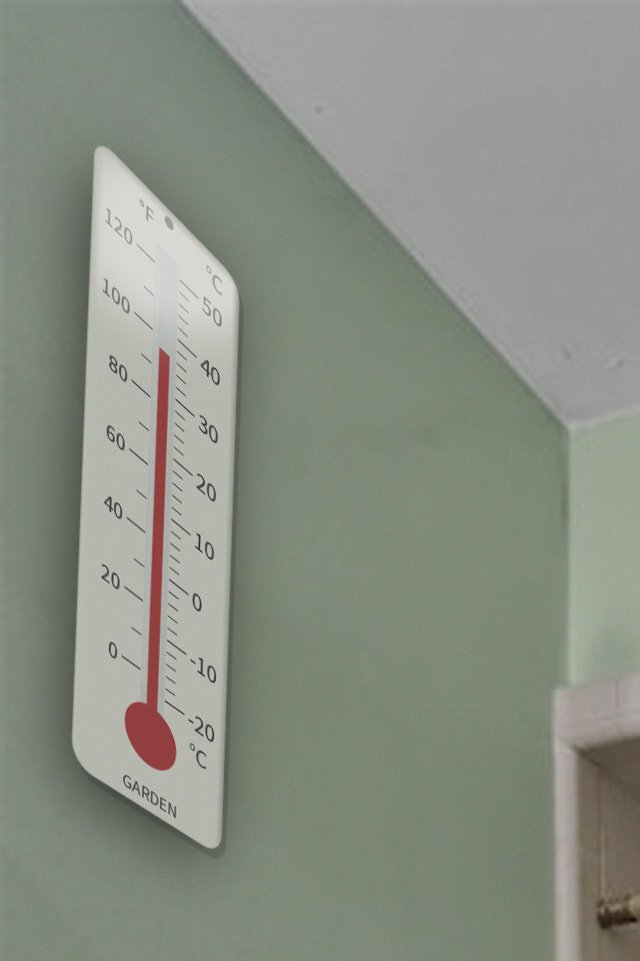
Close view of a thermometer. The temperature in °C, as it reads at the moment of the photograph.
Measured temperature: 36 °C
